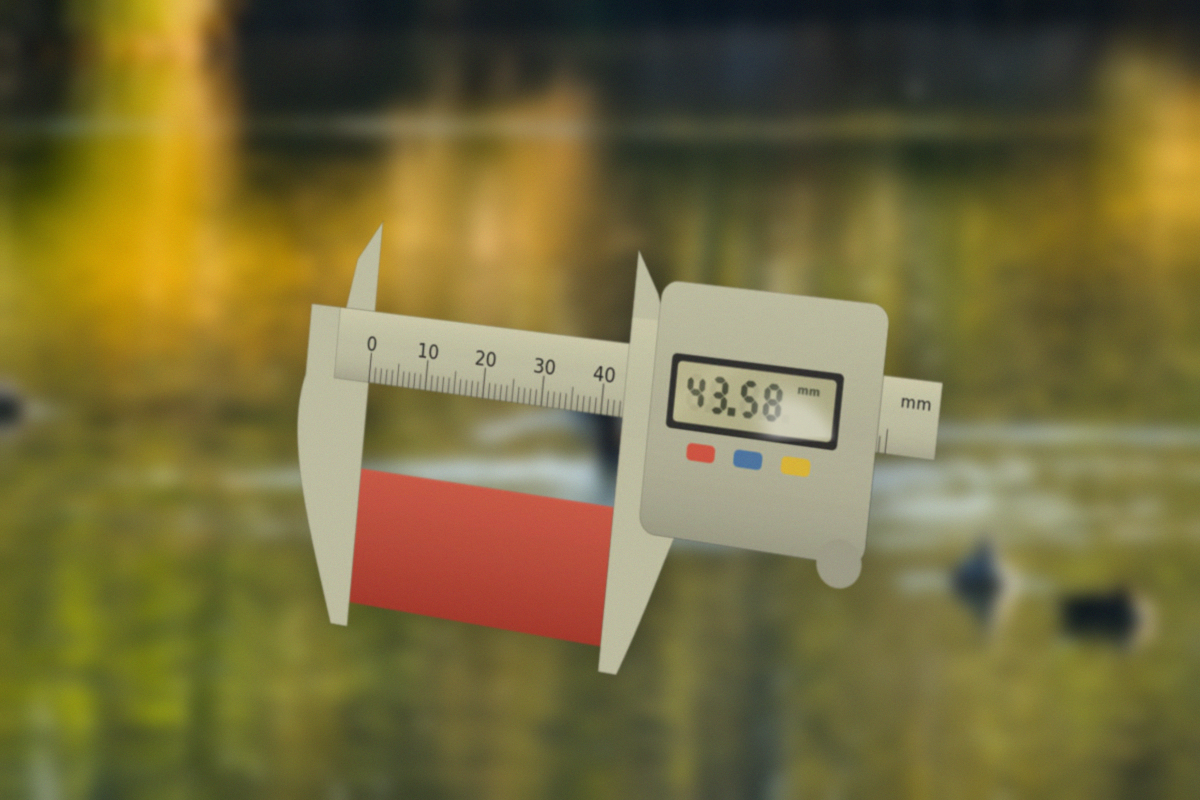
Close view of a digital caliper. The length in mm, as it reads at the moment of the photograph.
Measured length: 43.58 mm
